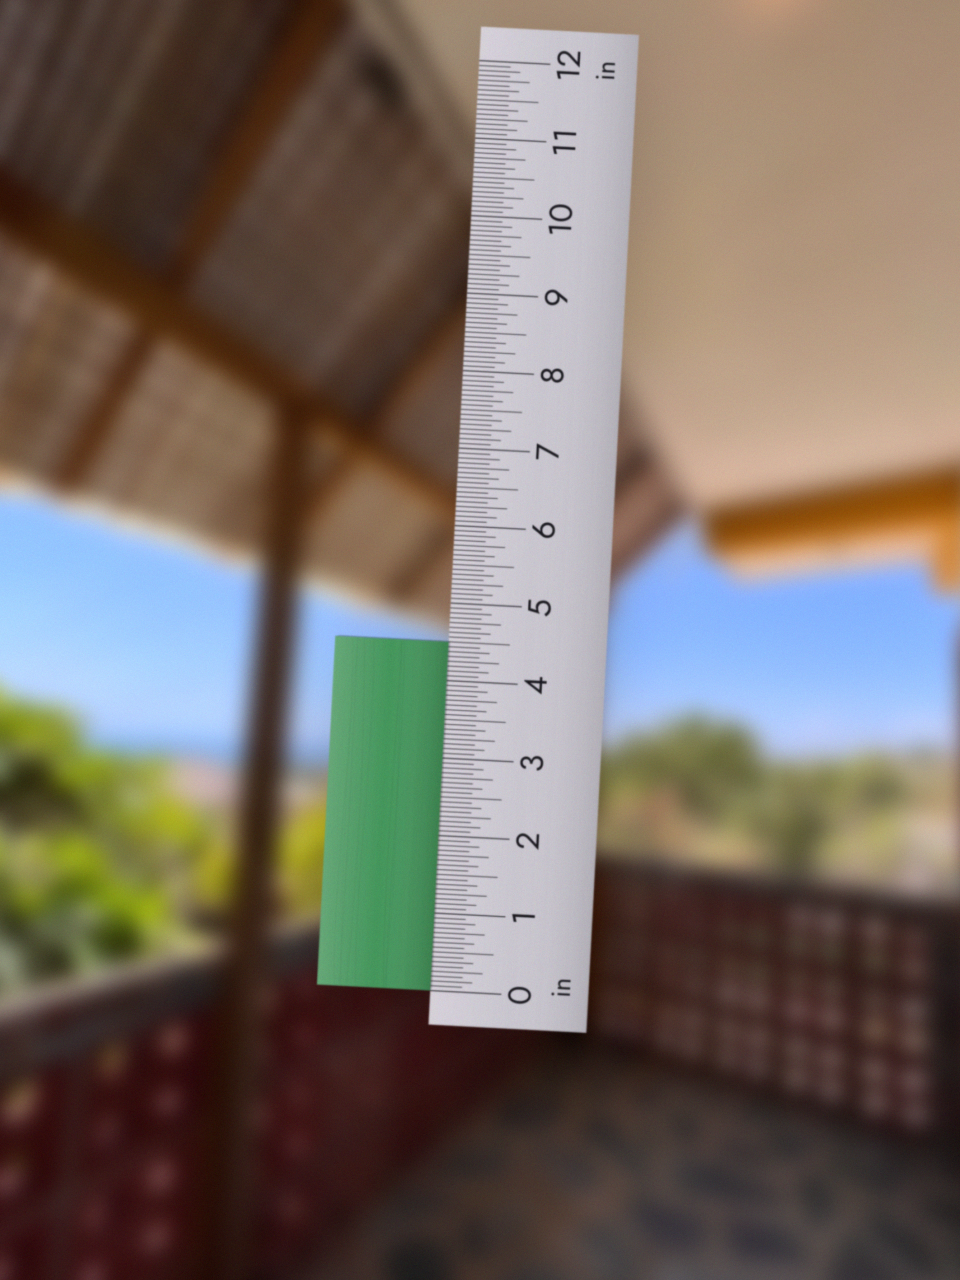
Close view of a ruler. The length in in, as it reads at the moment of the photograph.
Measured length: 4.5 in
